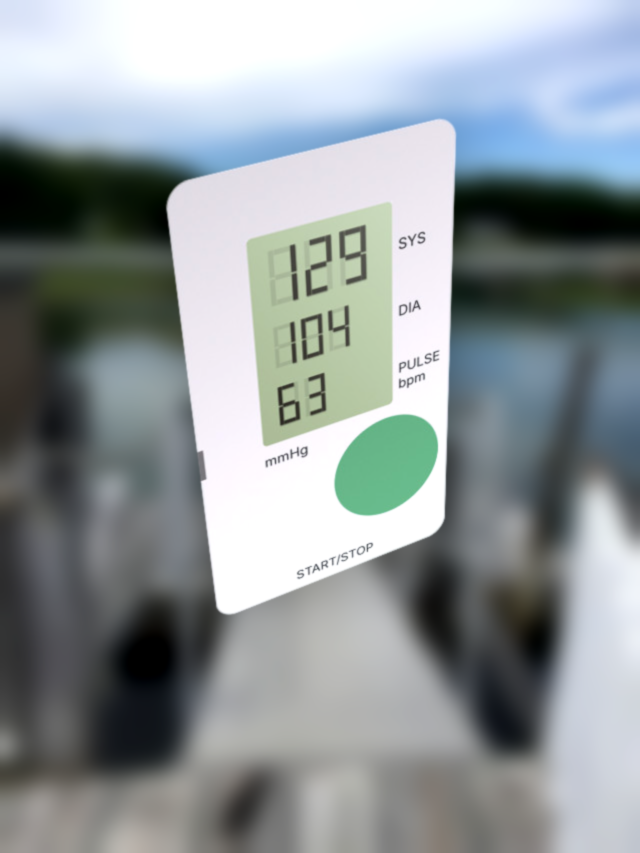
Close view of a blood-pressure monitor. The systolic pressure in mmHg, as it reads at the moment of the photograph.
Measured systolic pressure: 129 mmHg
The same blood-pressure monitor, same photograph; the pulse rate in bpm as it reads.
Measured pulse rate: 63 bpm
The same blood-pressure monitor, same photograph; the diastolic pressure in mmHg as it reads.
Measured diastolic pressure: 104 mmHg
